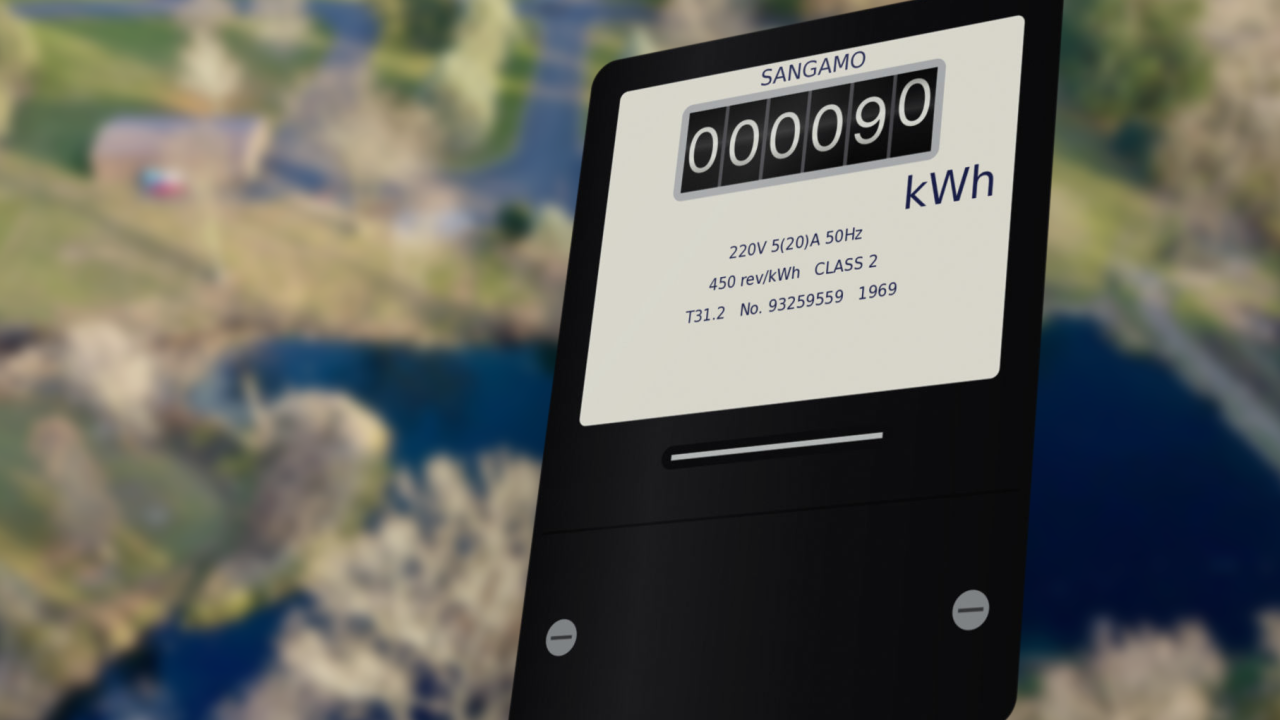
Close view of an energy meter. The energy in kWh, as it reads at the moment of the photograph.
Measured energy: 90 kWh
